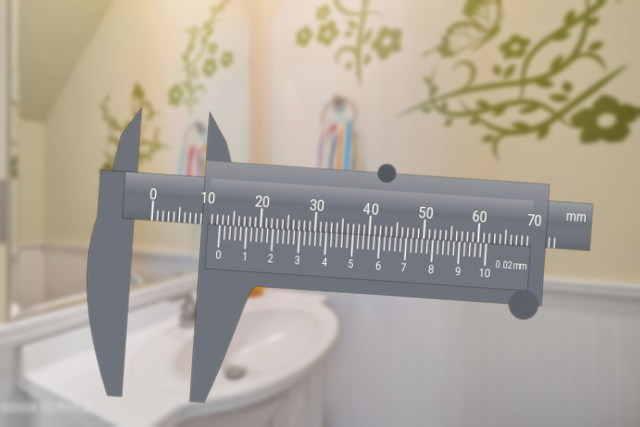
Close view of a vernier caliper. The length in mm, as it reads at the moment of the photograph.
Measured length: 12.5 mm
